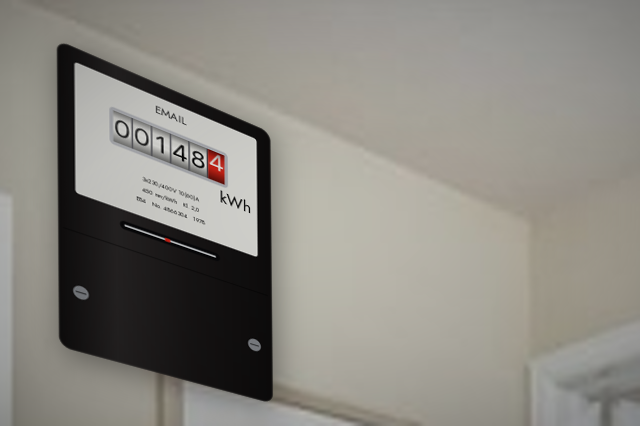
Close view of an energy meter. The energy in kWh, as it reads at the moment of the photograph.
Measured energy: 148.4 kWh
